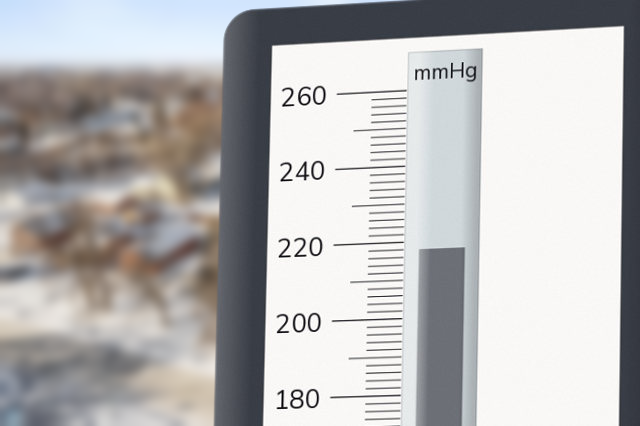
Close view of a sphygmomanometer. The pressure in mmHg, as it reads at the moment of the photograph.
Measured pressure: 218 mmHg
